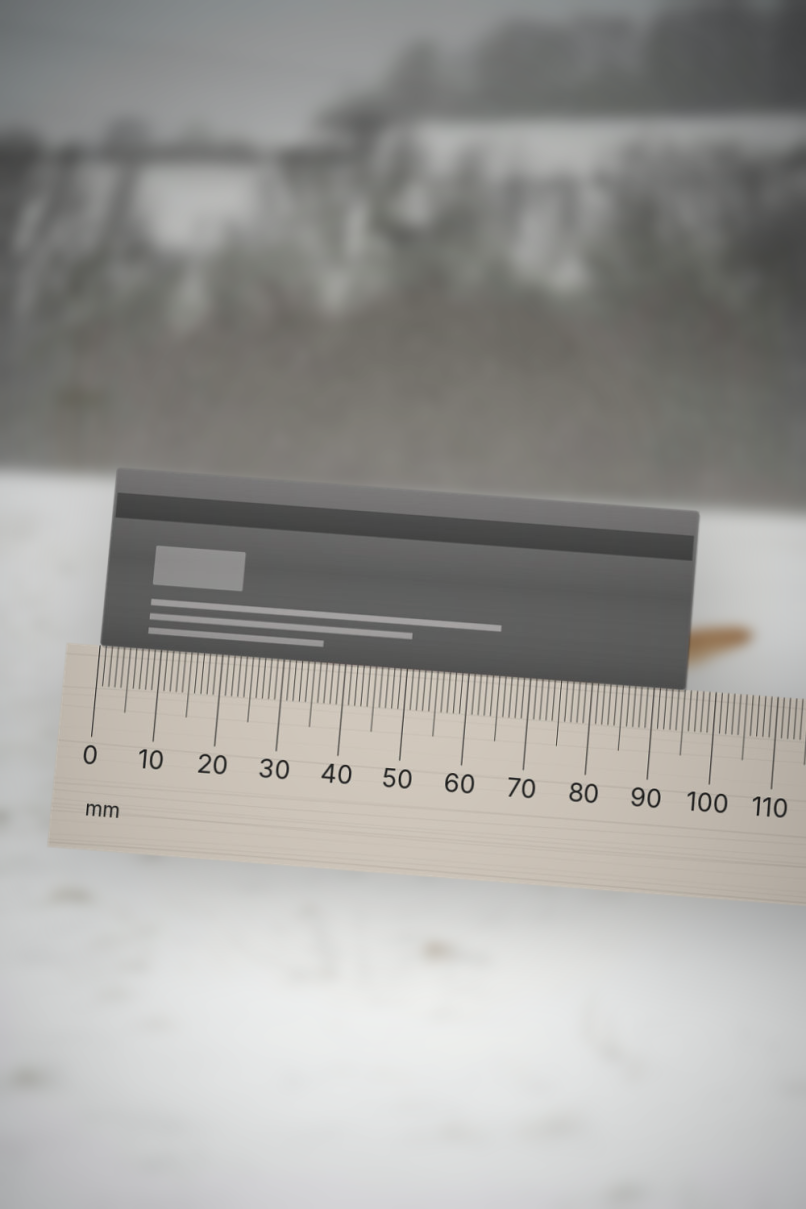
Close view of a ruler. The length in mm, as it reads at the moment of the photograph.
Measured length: 95 mm
